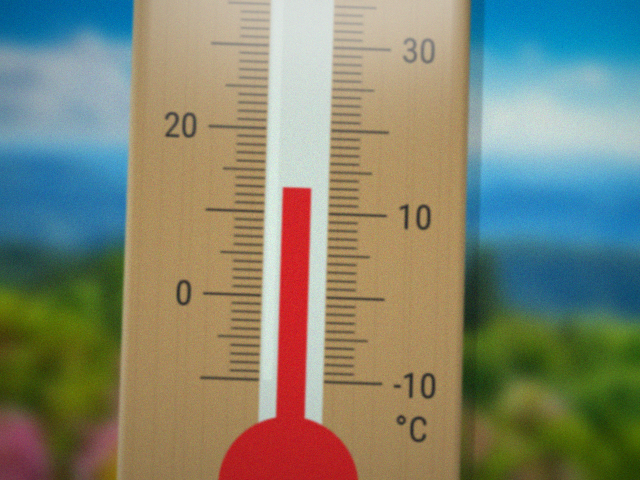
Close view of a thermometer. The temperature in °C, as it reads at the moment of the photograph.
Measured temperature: 13 °C
